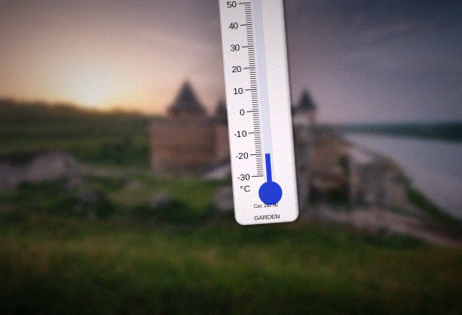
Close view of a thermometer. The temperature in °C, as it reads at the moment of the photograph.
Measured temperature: -20 °C
